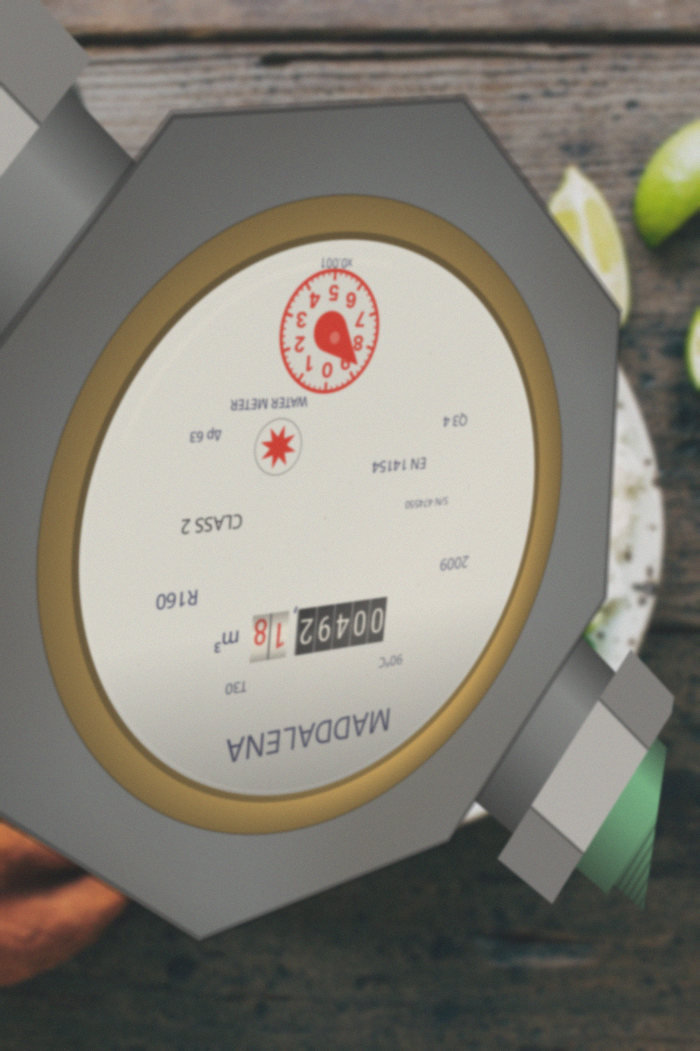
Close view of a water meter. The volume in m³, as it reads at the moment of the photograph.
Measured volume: 492.178 m³
